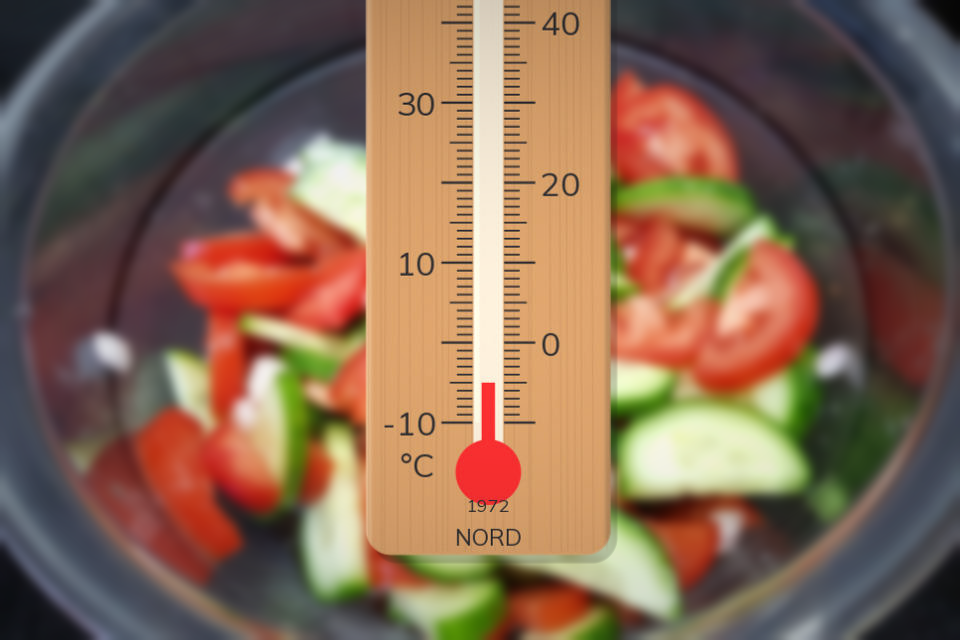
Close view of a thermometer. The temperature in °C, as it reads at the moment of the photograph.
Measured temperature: -5 °C
